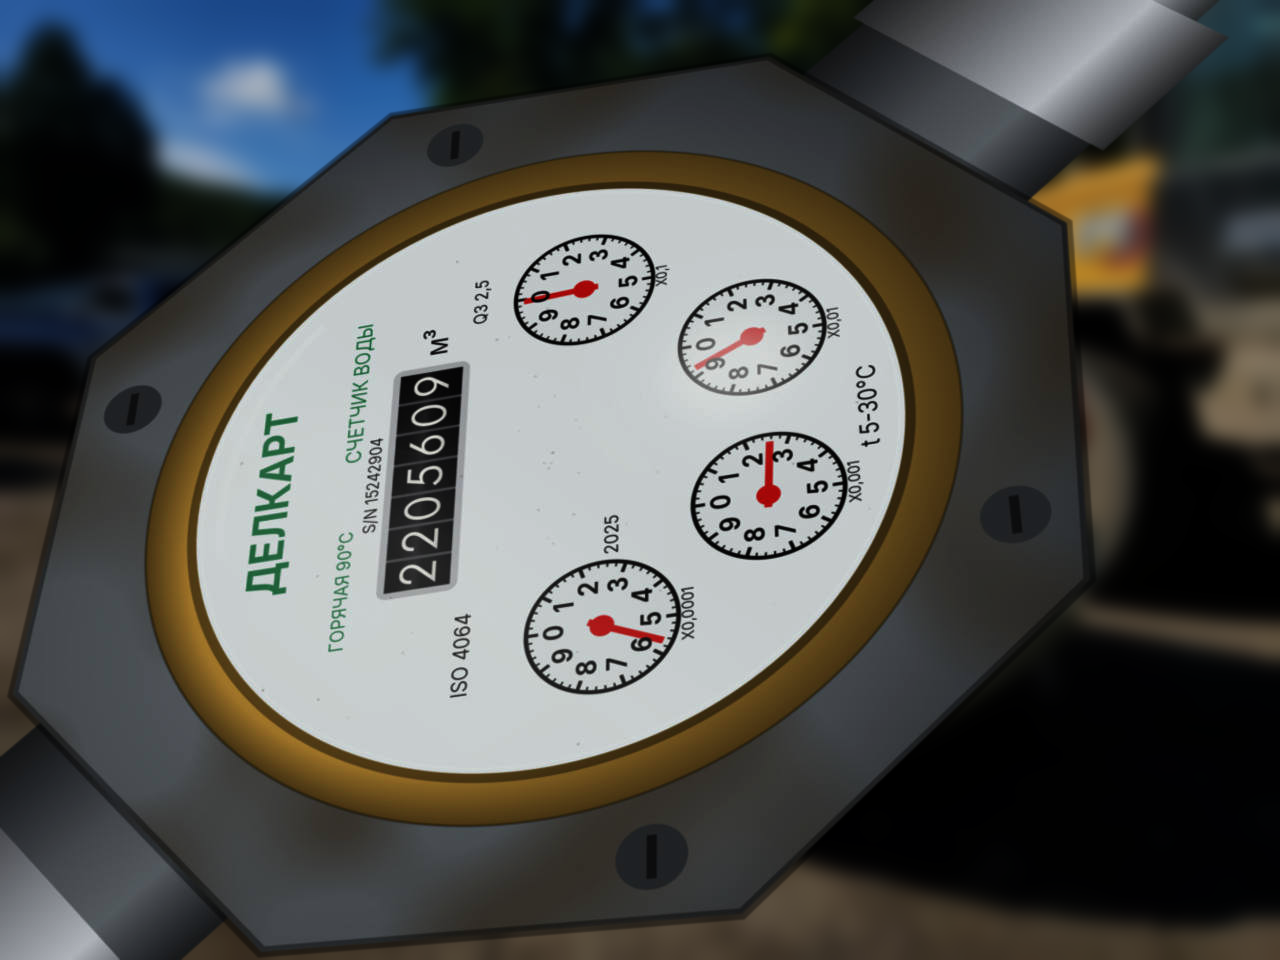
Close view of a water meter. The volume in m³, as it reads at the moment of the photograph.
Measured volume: 2205608.9925 m³
